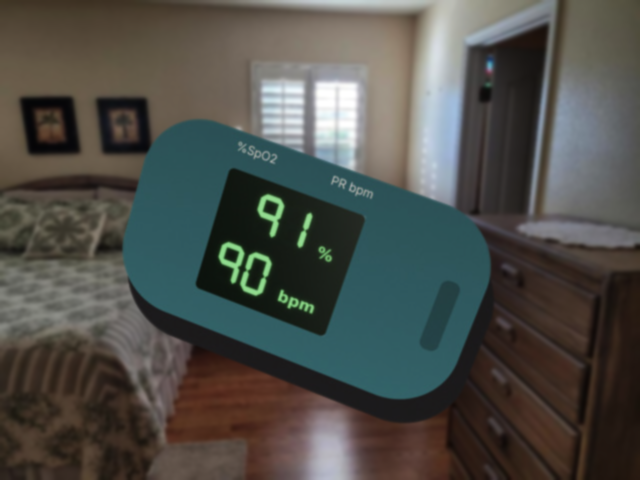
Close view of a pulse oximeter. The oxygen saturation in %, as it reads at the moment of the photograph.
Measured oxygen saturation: 91 %
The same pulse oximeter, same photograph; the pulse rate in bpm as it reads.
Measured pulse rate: 90 bpm
